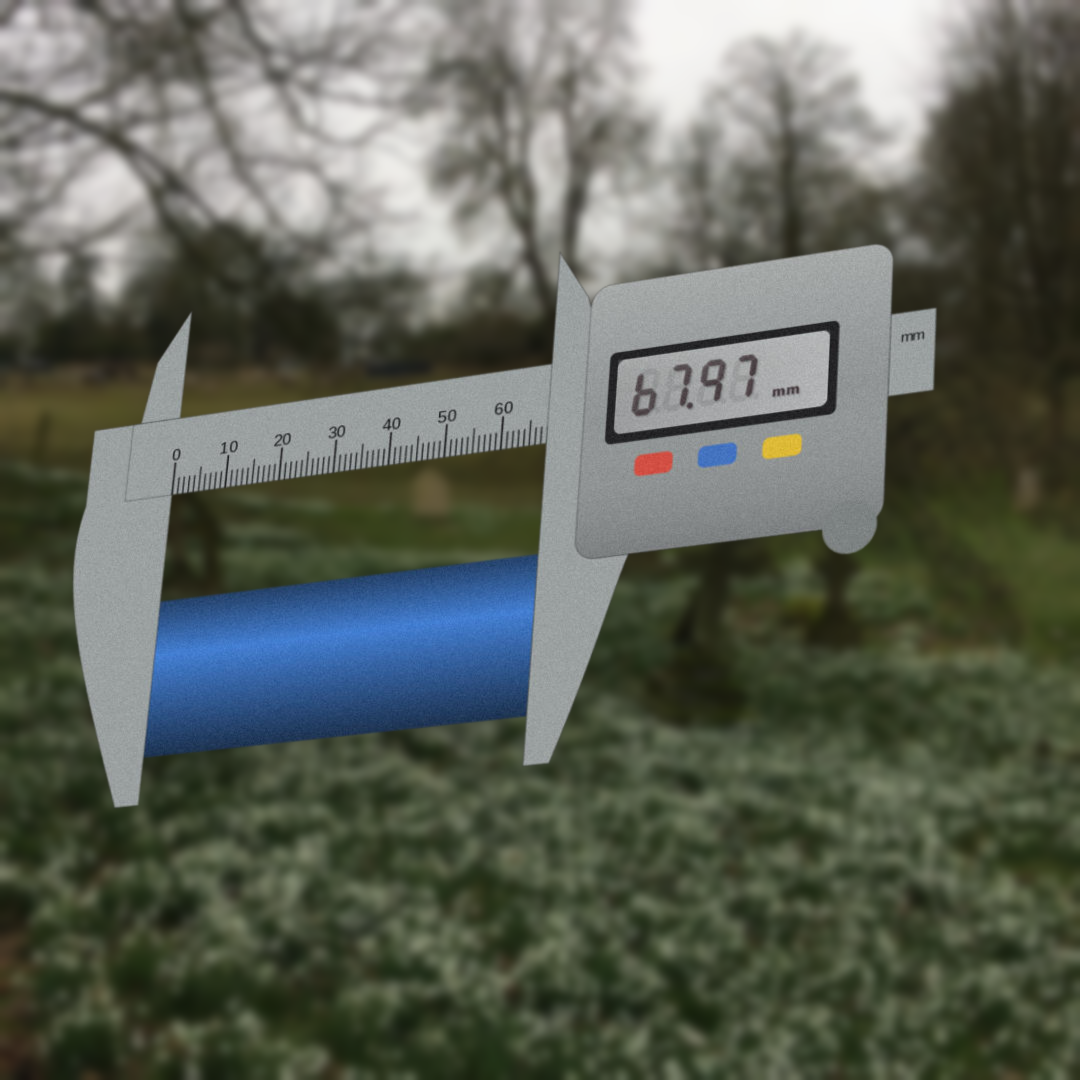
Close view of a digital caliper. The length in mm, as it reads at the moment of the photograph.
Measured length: 67.97 mm
